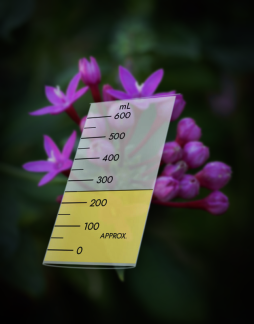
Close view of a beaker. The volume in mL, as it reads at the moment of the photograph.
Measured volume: 250 mL
